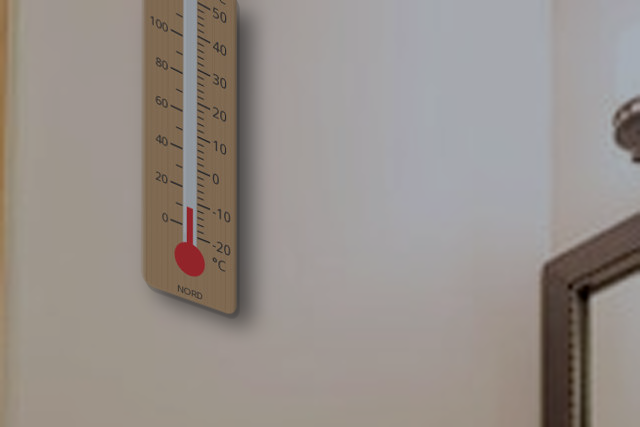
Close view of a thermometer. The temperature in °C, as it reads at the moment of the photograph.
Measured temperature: -12 °C
